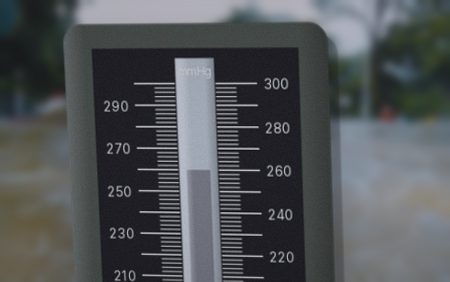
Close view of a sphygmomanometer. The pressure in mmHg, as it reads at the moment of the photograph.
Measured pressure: 260 mmHg
